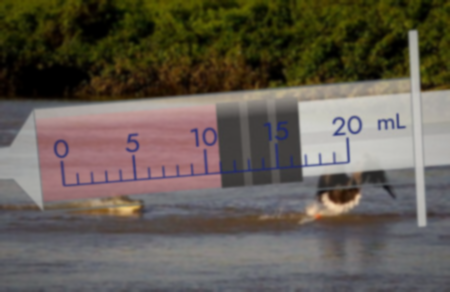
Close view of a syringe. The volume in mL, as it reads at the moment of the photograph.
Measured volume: 11 mL
